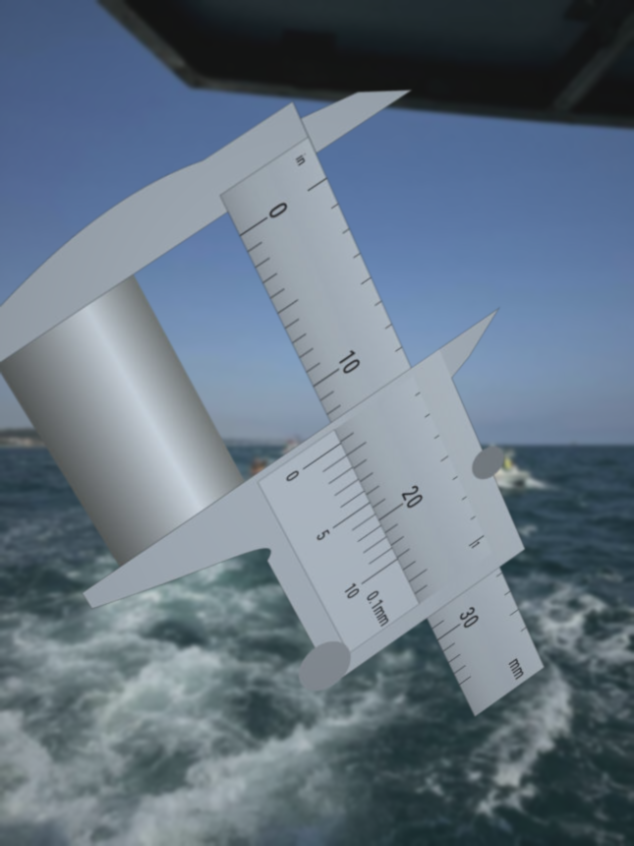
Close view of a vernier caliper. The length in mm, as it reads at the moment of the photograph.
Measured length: 14.1 mm
